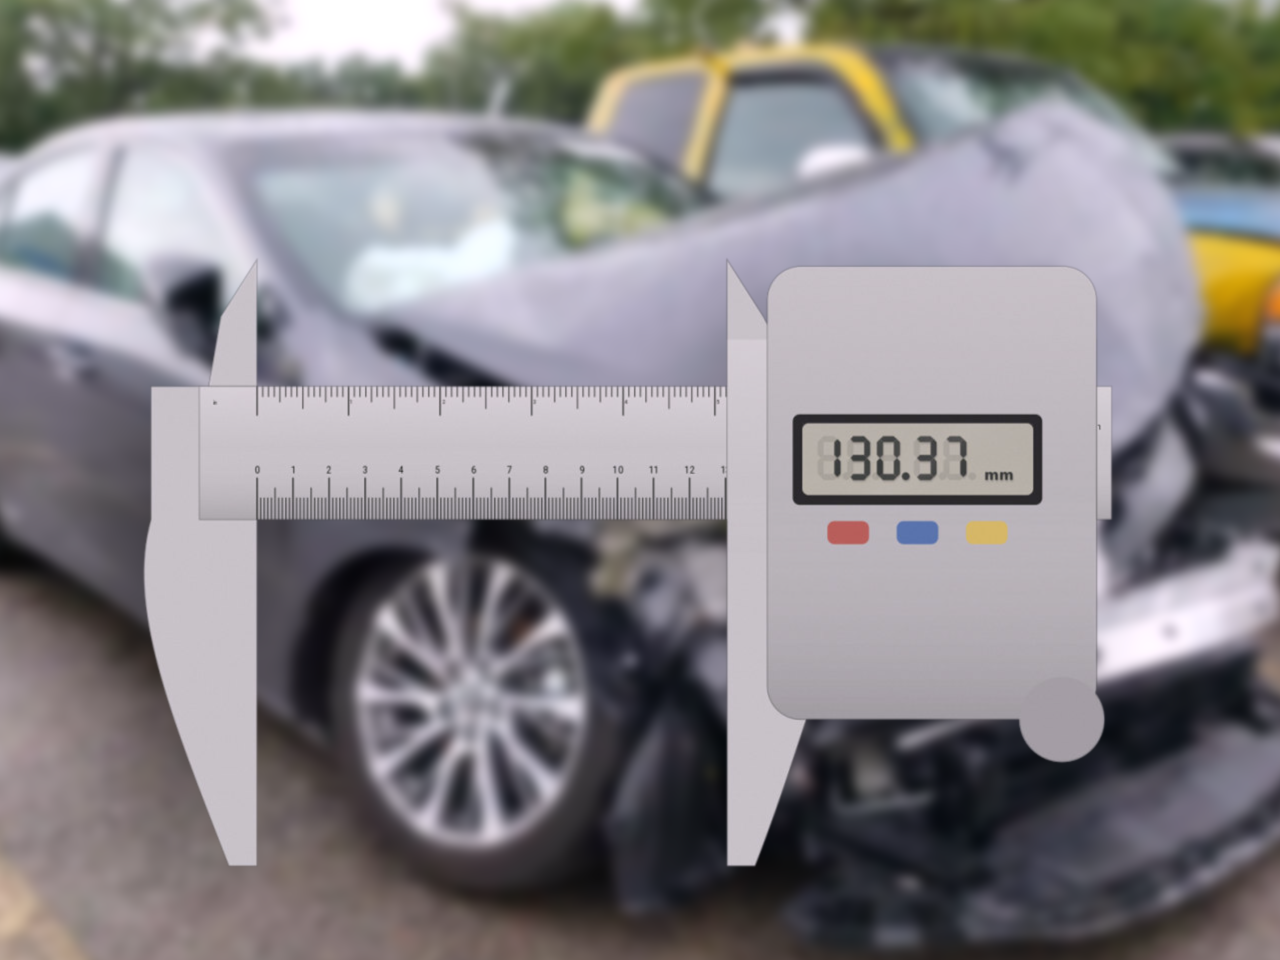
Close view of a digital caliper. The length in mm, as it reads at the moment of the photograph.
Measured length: 130.37 mm
